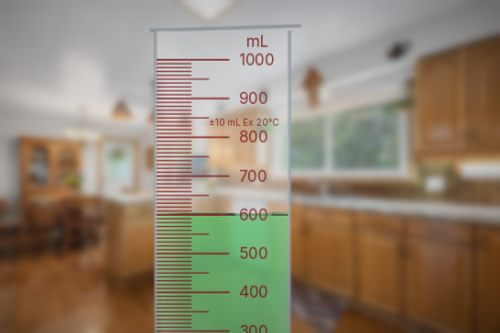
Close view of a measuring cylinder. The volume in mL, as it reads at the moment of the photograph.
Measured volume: 600 mL
